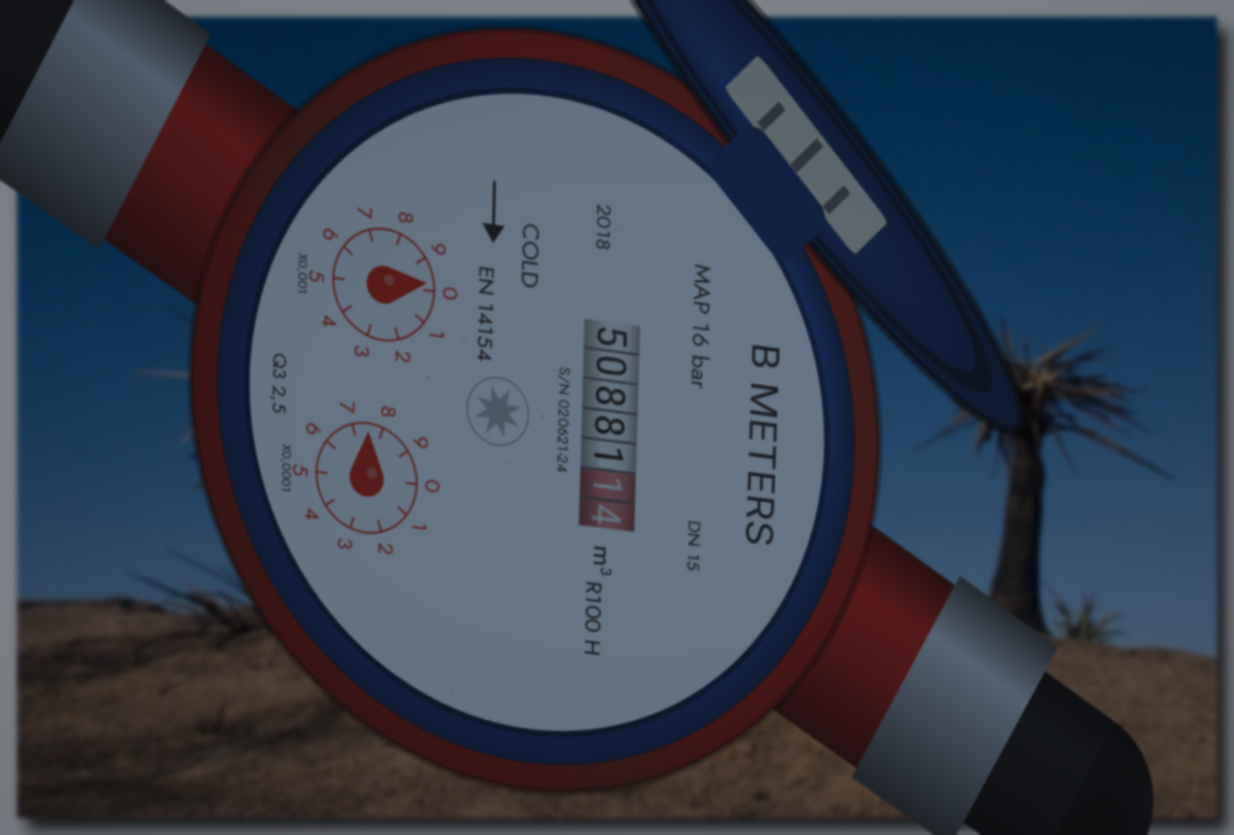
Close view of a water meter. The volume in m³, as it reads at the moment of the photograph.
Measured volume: 50881.1397 m³
